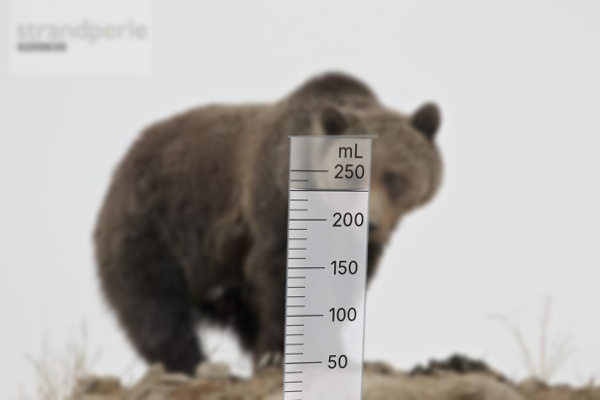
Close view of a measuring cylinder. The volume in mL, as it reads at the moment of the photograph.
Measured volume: 230 mL
